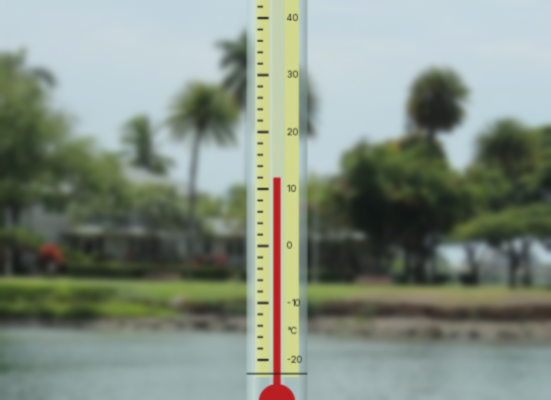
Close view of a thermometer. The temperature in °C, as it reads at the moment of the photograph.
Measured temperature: 12 °C
